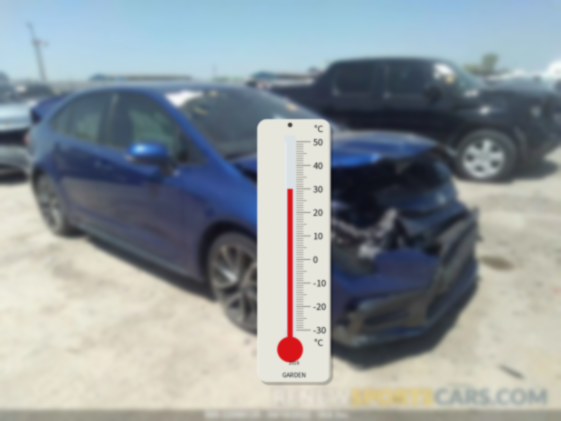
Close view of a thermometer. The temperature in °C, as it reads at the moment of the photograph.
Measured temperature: 30 °C
